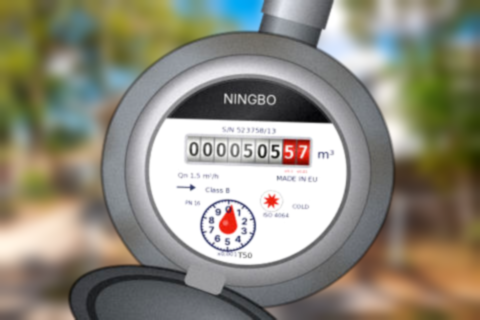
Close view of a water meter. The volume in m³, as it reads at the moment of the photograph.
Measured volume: 505.570 m³
